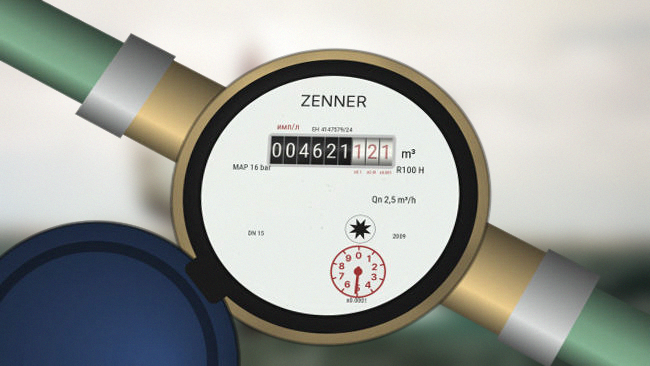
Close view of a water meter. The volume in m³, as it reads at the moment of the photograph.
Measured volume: 4621.1215 m³
